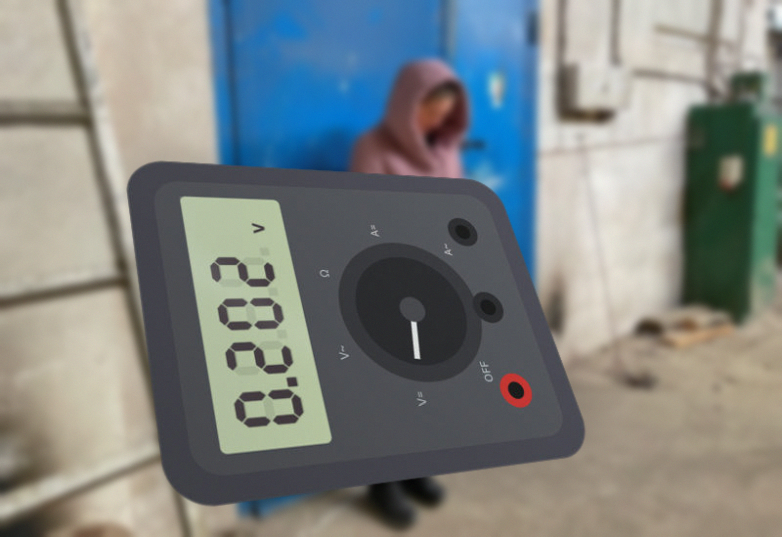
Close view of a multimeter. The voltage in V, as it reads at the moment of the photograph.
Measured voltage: 0.202 V
